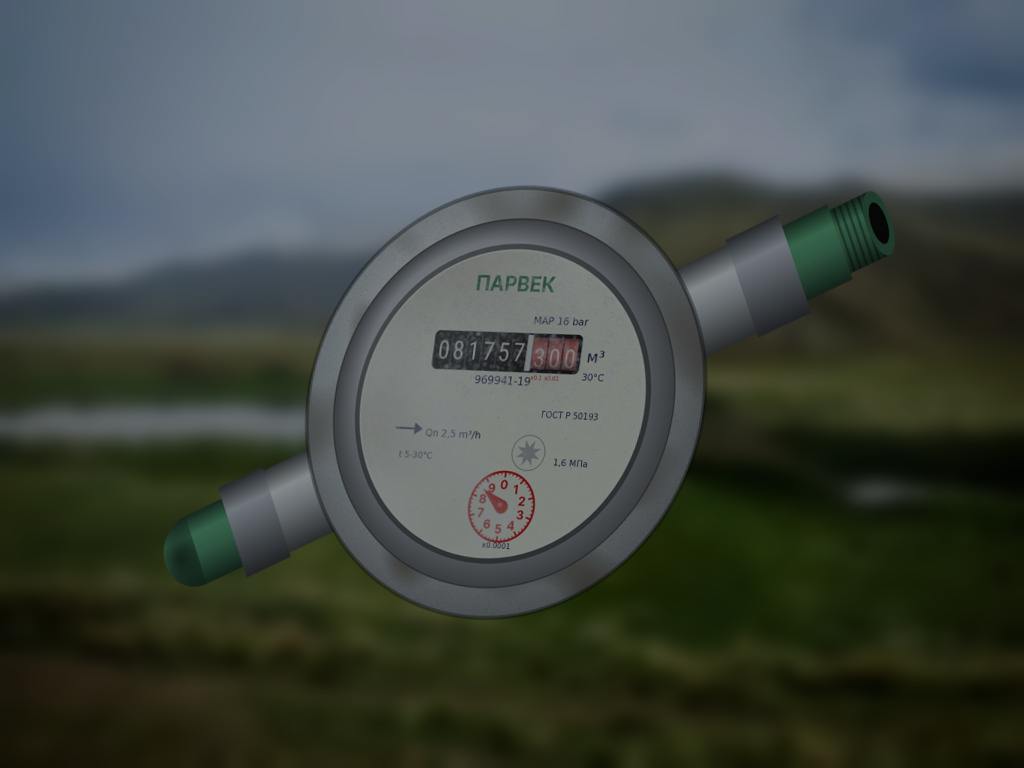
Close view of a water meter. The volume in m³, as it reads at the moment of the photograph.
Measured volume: 81757.2998 m³
